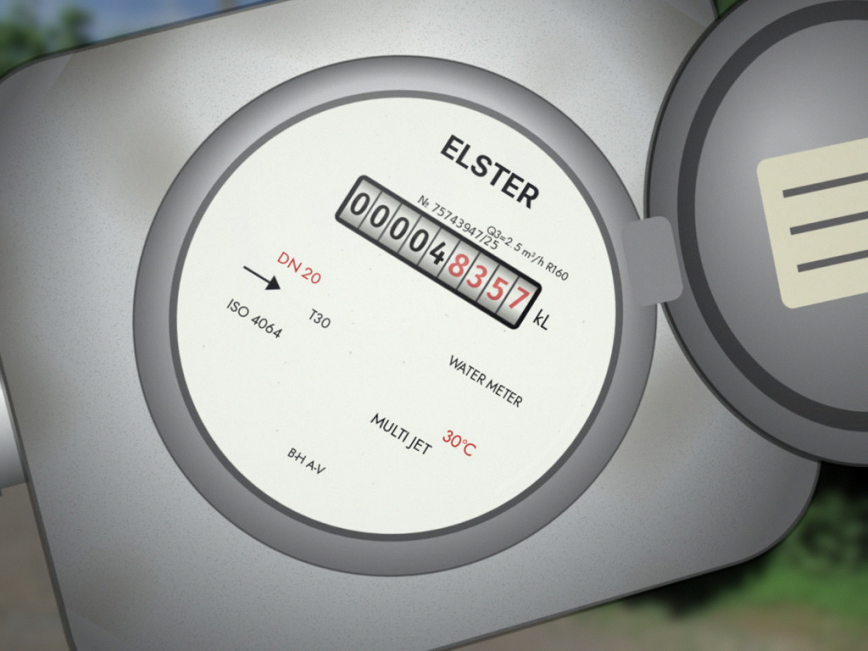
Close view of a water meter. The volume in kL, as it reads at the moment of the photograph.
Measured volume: 4.8357 kL
